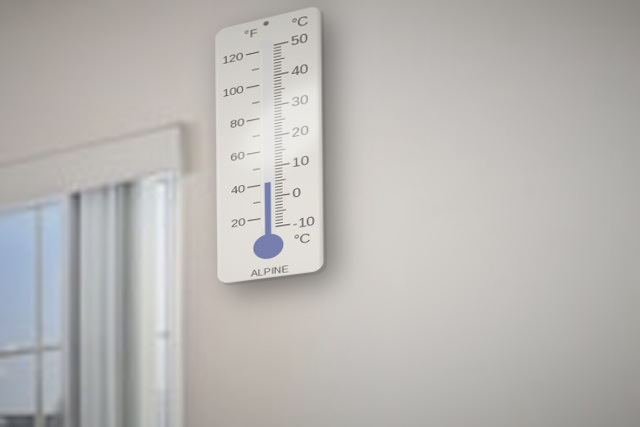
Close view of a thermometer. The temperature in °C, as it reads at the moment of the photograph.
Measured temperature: 5 °C
